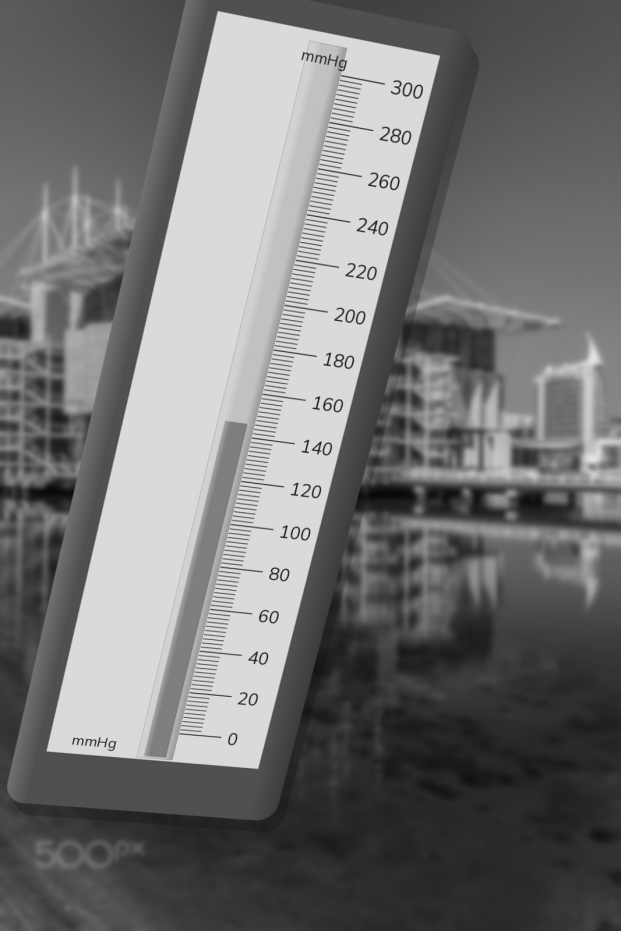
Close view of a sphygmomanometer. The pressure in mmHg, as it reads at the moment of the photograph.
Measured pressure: 146 mmHg
